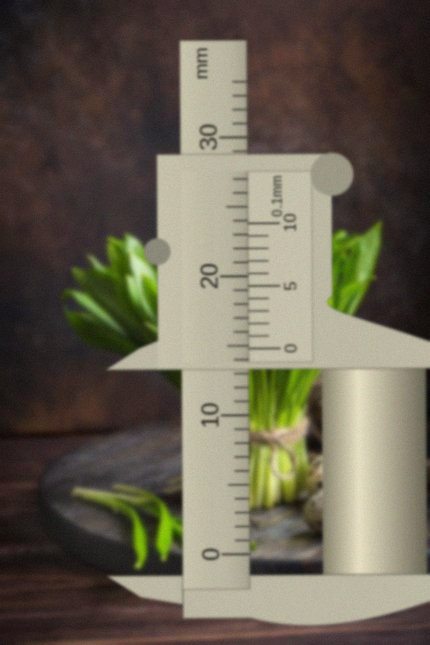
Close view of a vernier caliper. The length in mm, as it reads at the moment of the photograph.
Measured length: 14.8 mm
